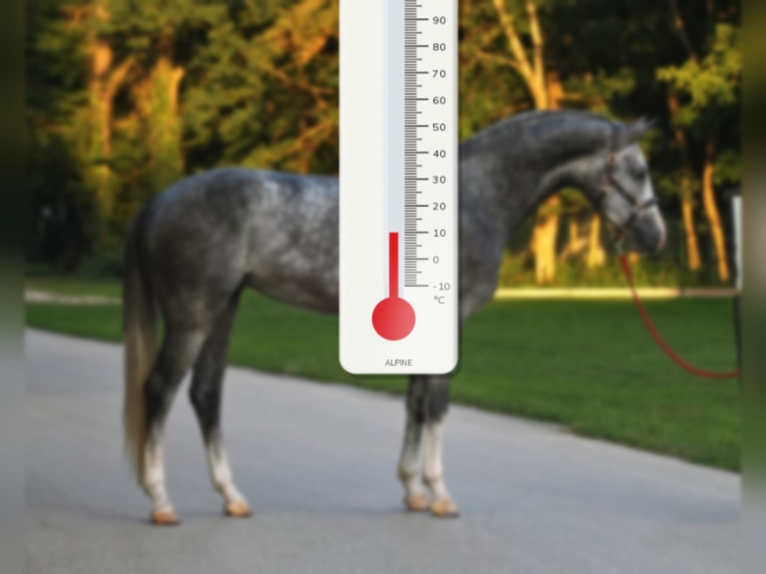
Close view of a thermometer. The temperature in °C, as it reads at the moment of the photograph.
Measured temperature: 10 °C
